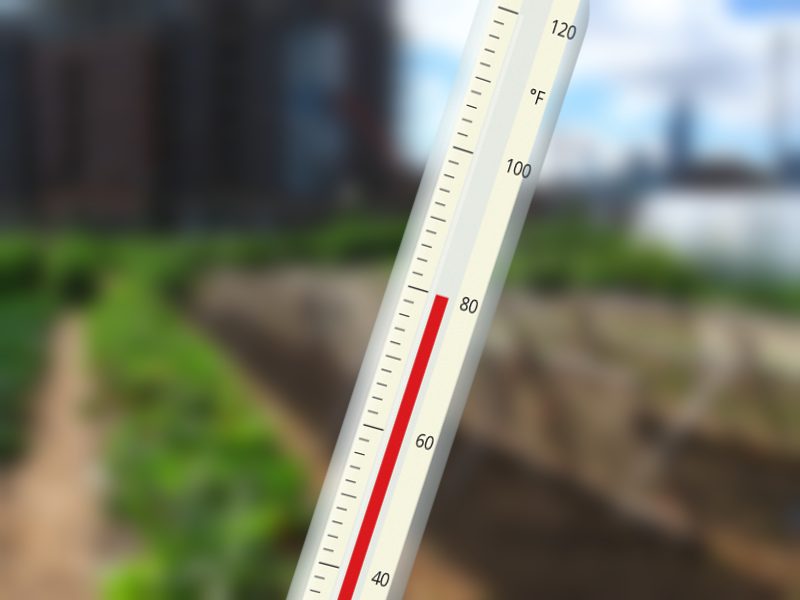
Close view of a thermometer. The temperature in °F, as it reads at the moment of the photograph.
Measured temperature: 80 °F
